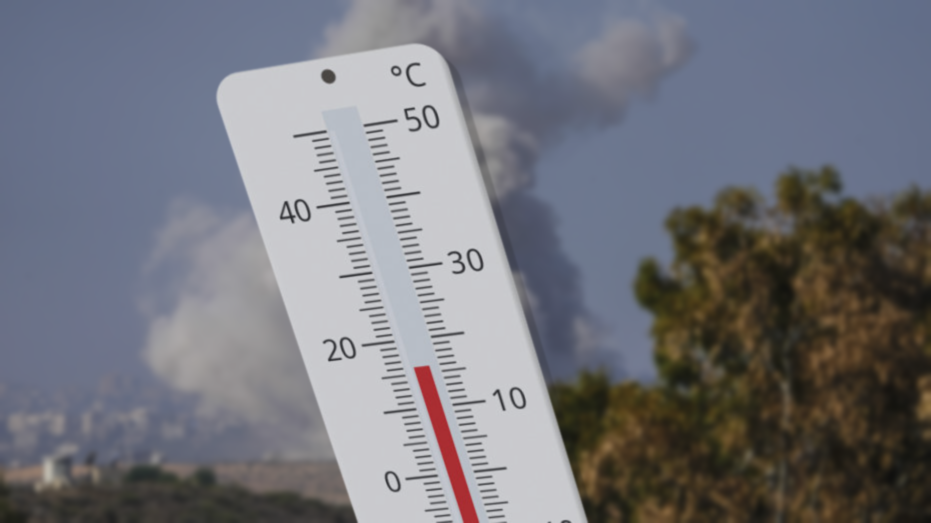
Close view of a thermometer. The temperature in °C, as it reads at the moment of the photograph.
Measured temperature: 16 °C
